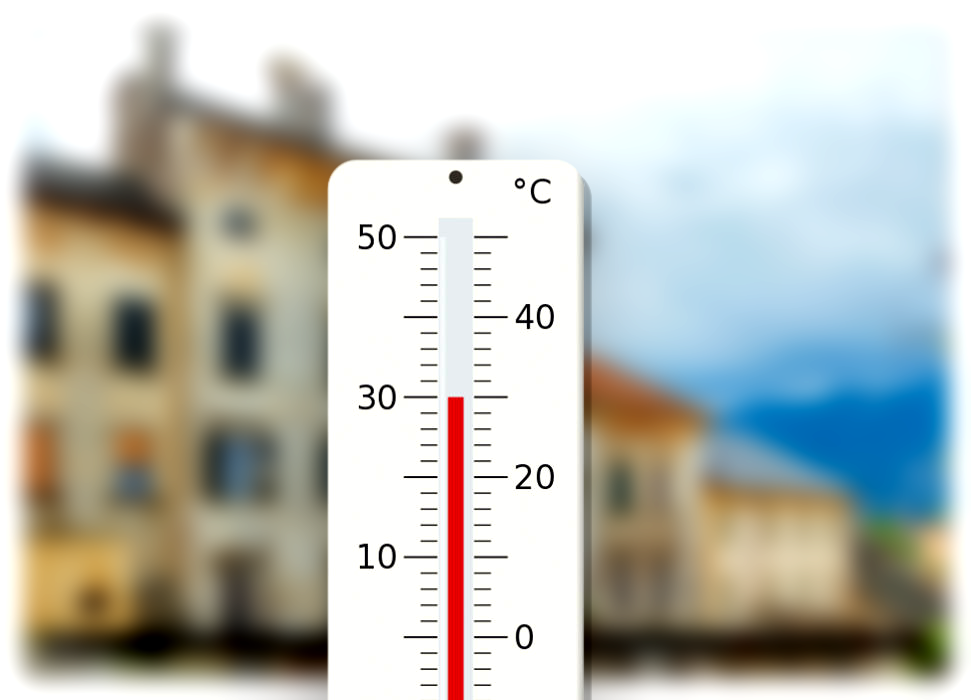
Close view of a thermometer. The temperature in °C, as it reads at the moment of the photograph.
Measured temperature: 30 °C
